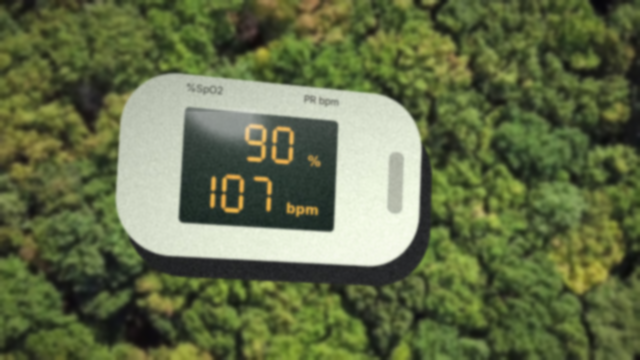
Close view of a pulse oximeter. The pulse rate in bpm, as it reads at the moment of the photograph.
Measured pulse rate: 107 bpm
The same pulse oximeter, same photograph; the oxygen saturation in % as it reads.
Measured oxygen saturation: 90 %
